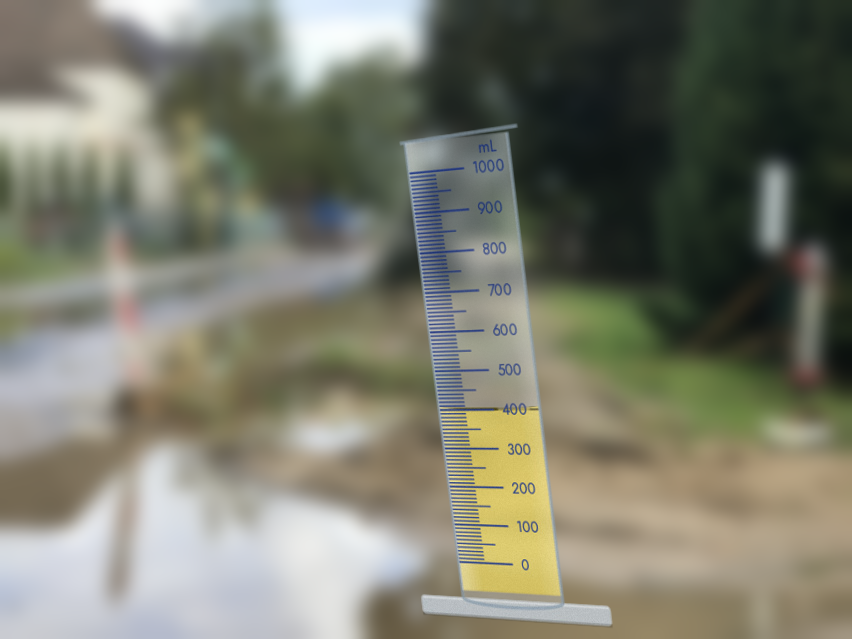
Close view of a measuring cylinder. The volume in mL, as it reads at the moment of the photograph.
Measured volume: 400 mL
